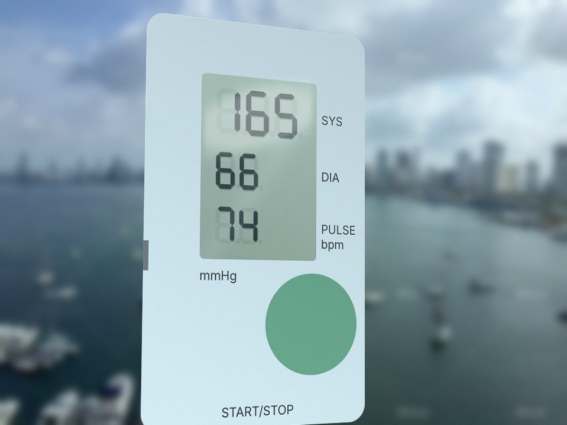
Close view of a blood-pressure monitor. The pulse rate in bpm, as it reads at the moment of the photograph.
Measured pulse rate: 74 bpm
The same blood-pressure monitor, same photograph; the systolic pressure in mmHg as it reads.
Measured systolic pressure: 165 mmHg
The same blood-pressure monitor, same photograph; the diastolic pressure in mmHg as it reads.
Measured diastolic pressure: 66 mmHg
